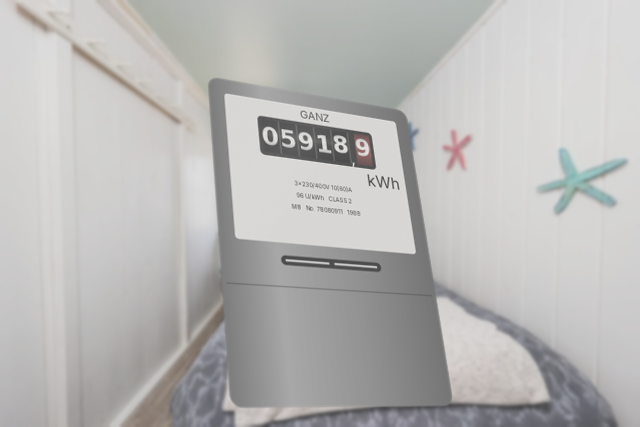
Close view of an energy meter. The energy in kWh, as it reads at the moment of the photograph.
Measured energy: 5918.9 kWh
